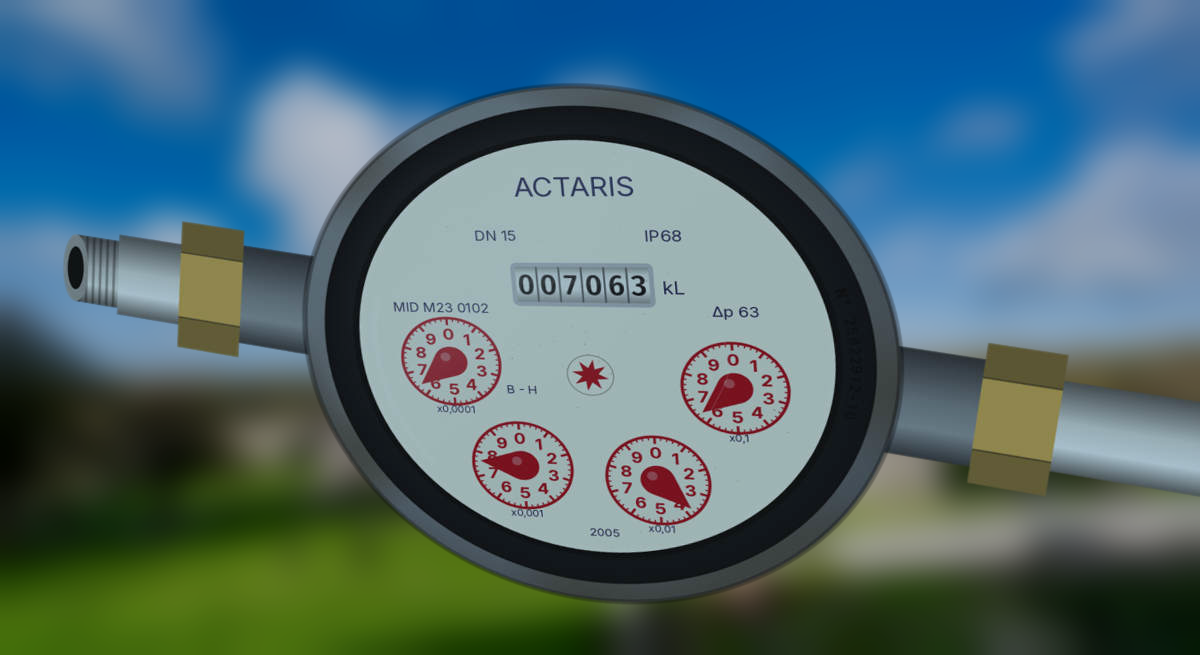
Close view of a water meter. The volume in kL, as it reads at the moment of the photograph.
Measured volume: 7063.6376 kL
